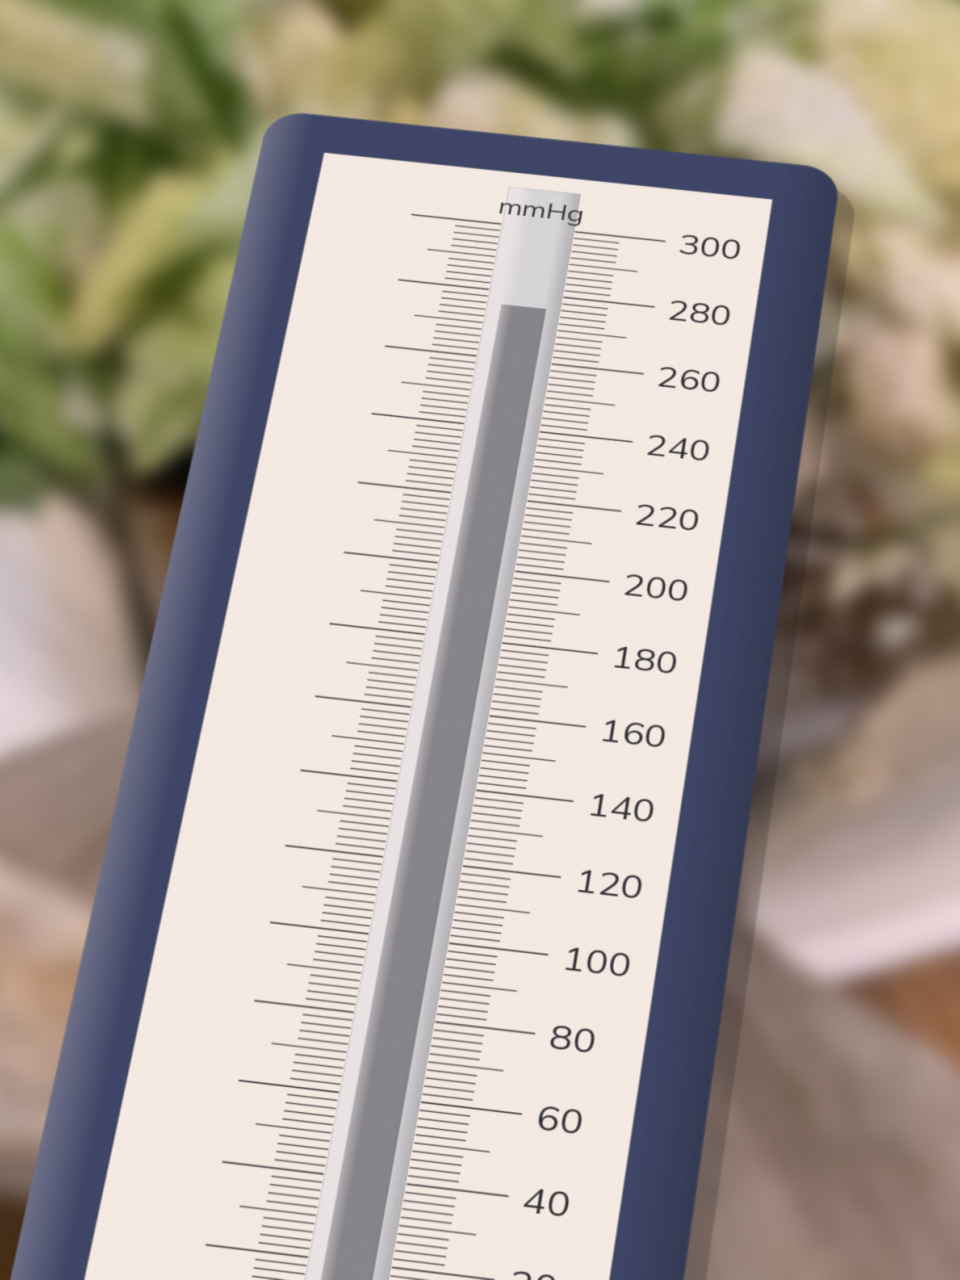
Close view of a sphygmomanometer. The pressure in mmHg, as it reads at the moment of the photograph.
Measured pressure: 276 mmHg
